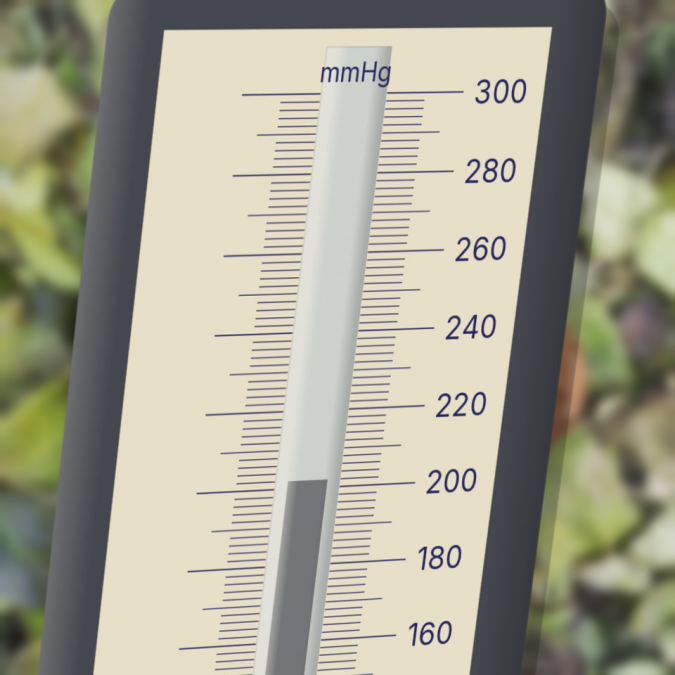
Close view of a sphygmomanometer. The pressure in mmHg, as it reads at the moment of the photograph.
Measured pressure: 202 mmHg
